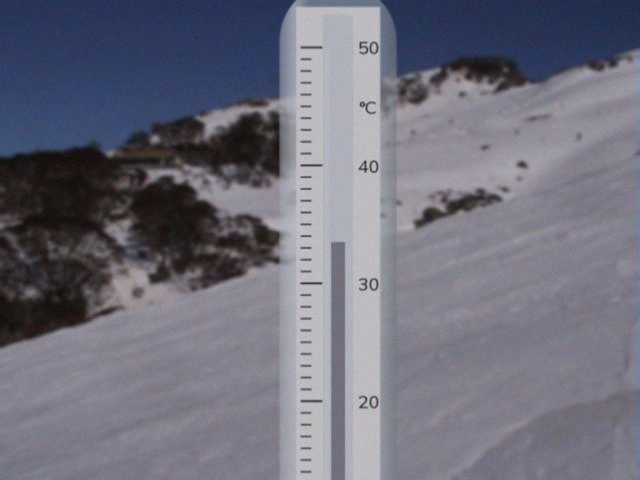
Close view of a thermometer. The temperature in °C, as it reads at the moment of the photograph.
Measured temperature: 33.5 °C
